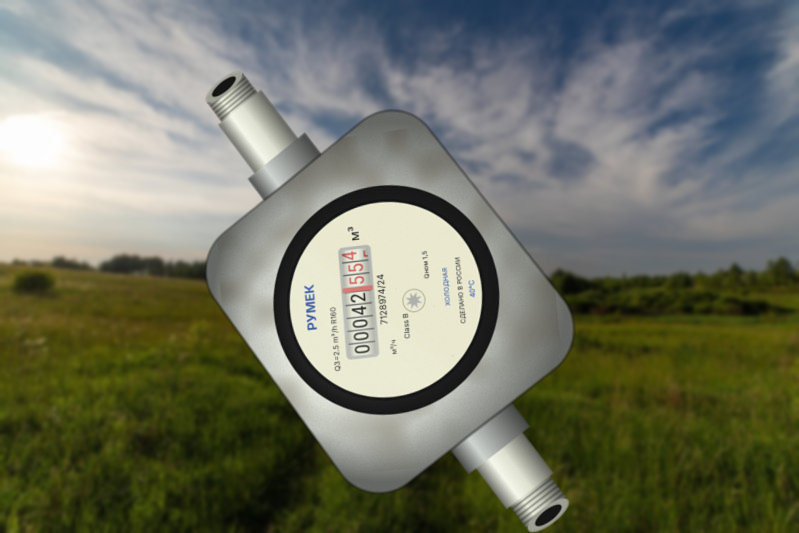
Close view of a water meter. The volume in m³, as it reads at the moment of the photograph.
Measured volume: 42.554 m³
